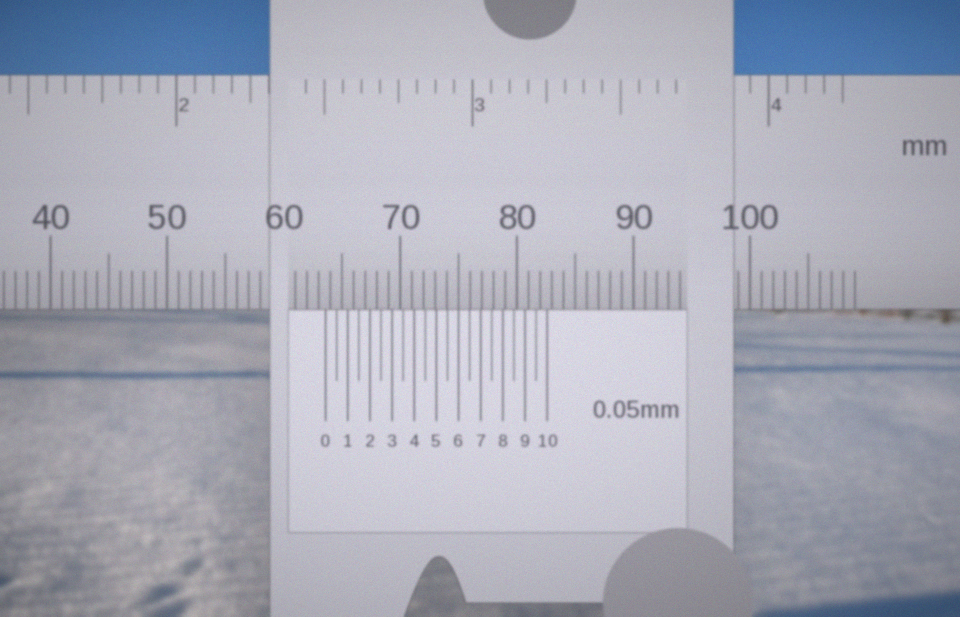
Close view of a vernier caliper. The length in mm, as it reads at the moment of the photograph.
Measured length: 63.6 mm
